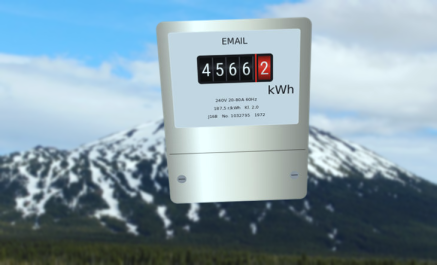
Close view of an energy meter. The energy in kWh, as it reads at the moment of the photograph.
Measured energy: 4566.2 kWh
